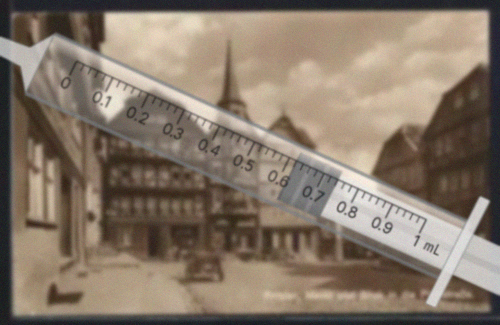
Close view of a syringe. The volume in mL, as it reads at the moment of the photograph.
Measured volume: 0.62 mL
